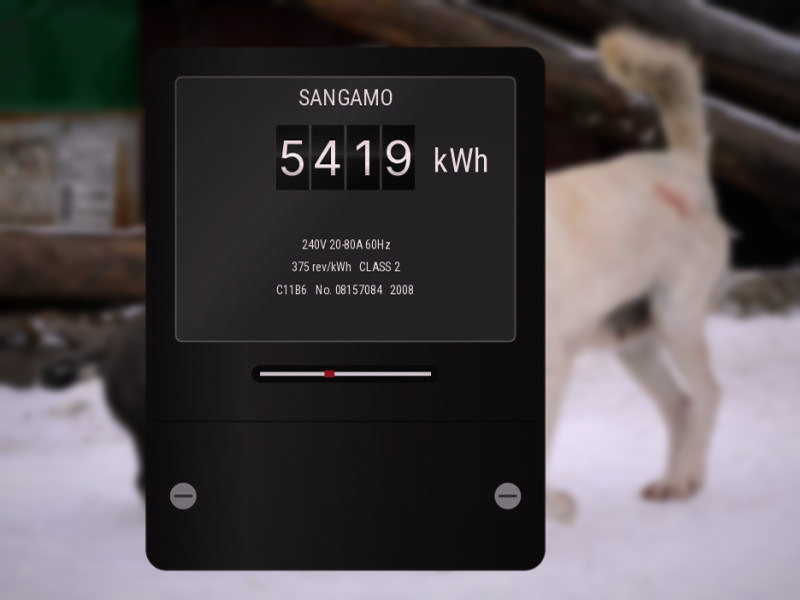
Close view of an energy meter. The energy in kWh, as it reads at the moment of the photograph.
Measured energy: 5419 kWh
